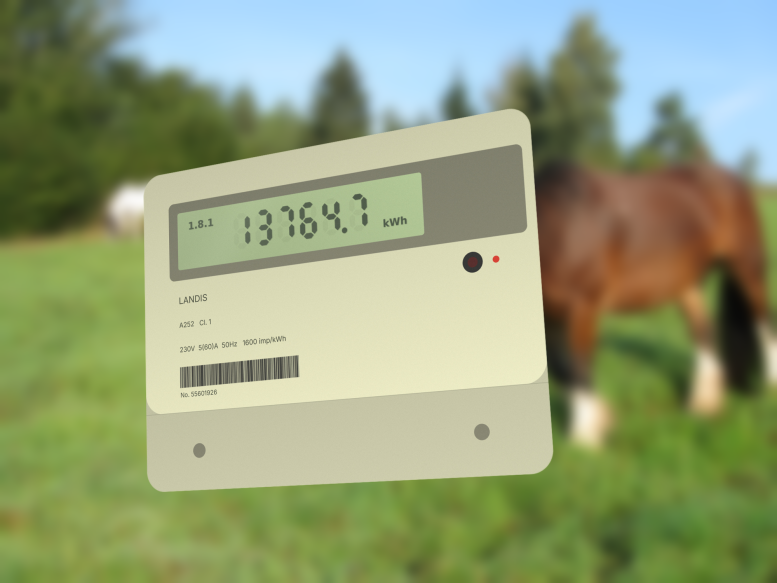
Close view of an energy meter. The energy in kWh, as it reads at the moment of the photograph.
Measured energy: 13764.7 kWh
